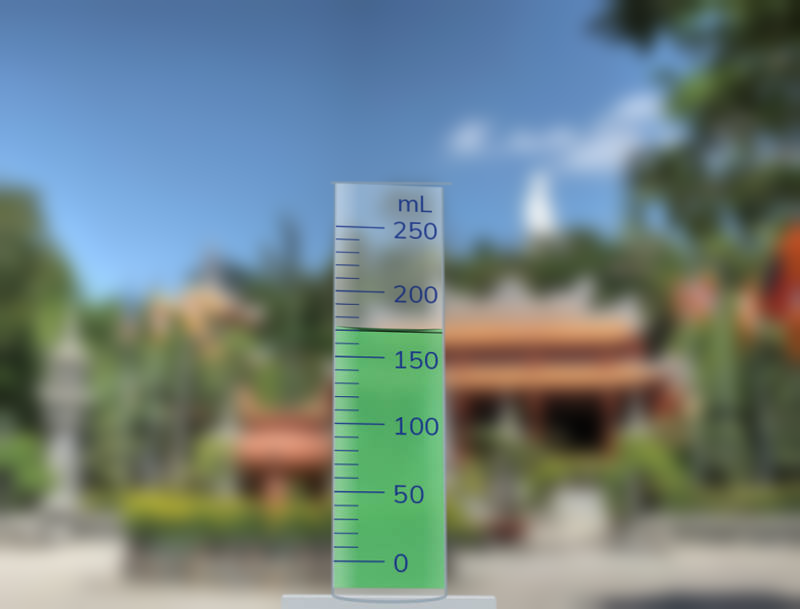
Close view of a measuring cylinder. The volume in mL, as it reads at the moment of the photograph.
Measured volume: 170 mL
